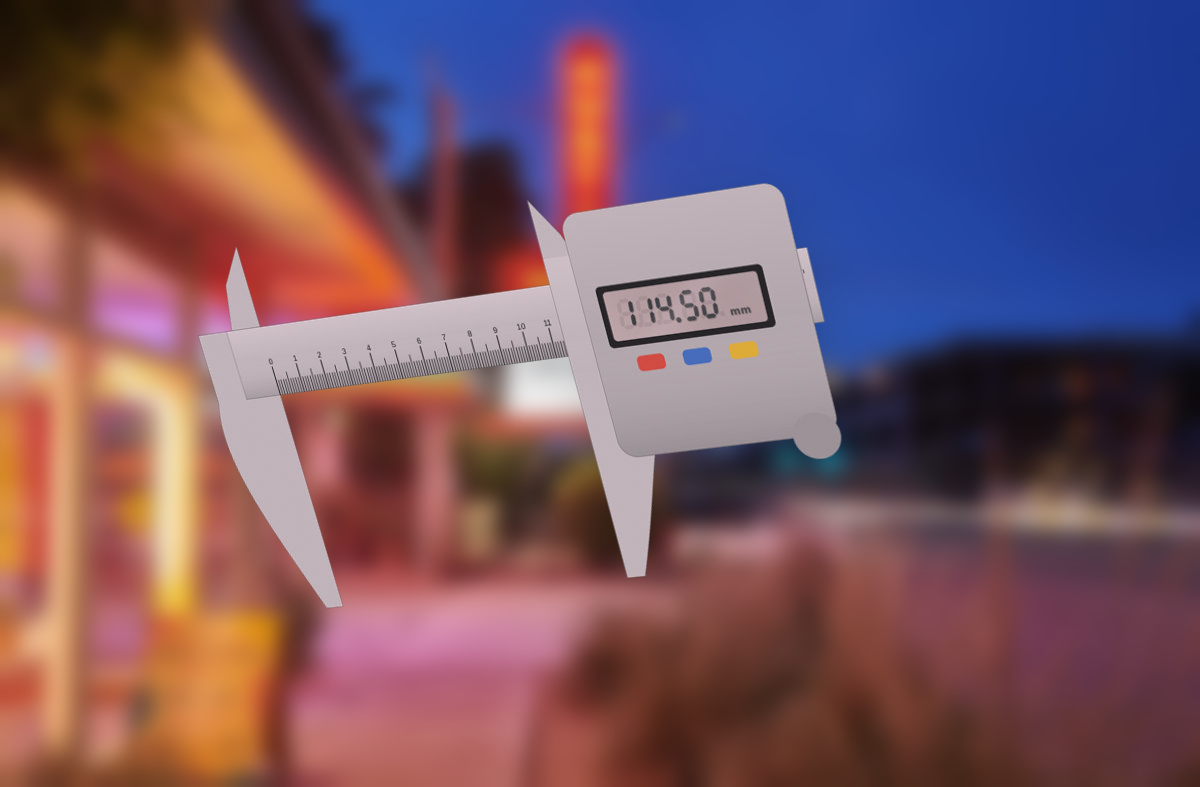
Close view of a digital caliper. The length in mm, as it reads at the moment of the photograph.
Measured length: 114.50 mm
